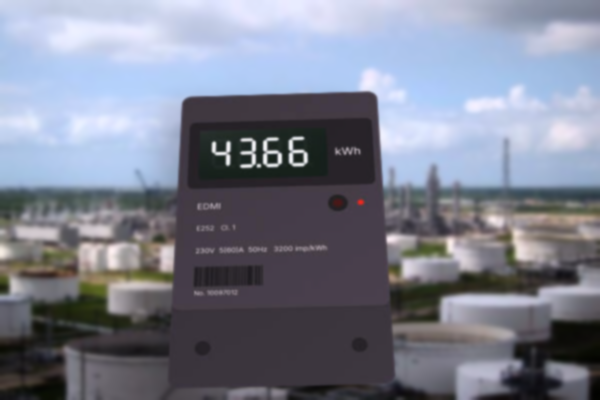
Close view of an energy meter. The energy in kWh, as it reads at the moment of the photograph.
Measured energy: 43.66 kWh
